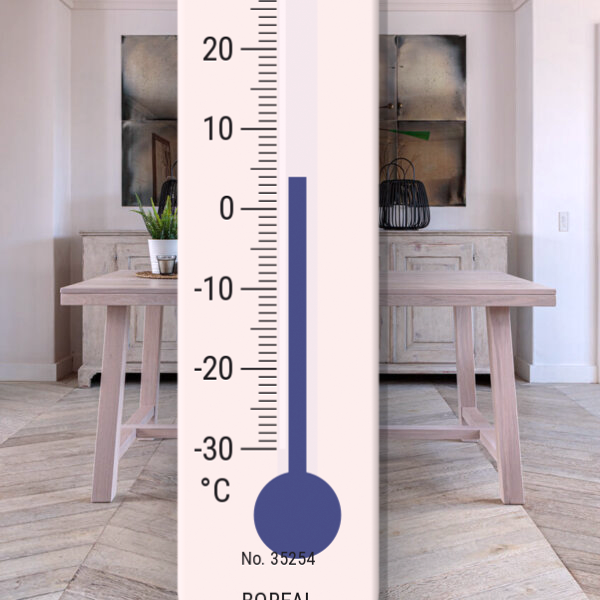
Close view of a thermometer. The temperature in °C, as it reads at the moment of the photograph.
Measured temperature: 4 °C
